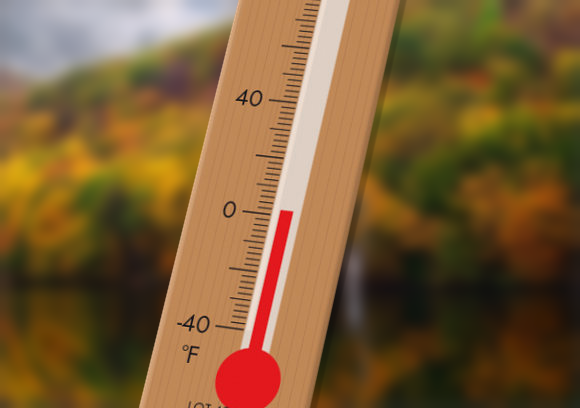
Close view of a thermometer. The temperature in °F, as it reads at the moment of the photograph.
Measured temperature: 2 °F
